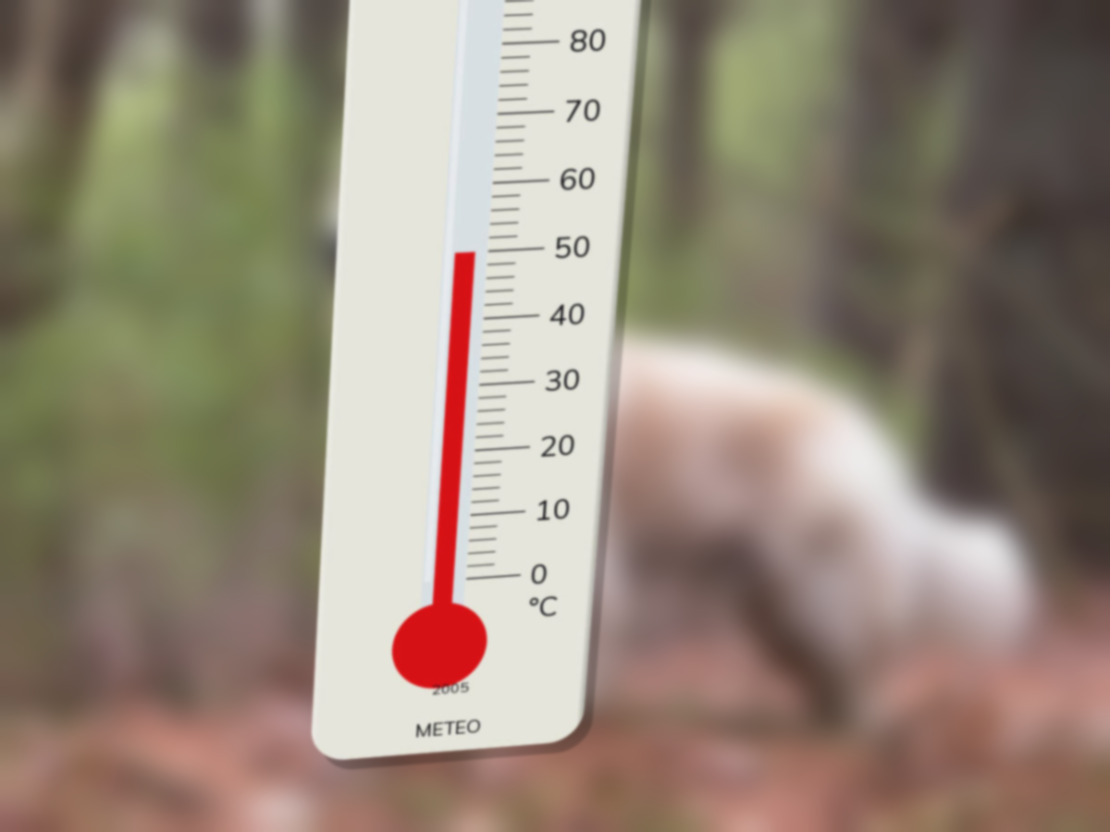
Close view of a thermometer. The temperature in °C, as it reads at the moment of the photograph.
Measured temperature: 50 °C
